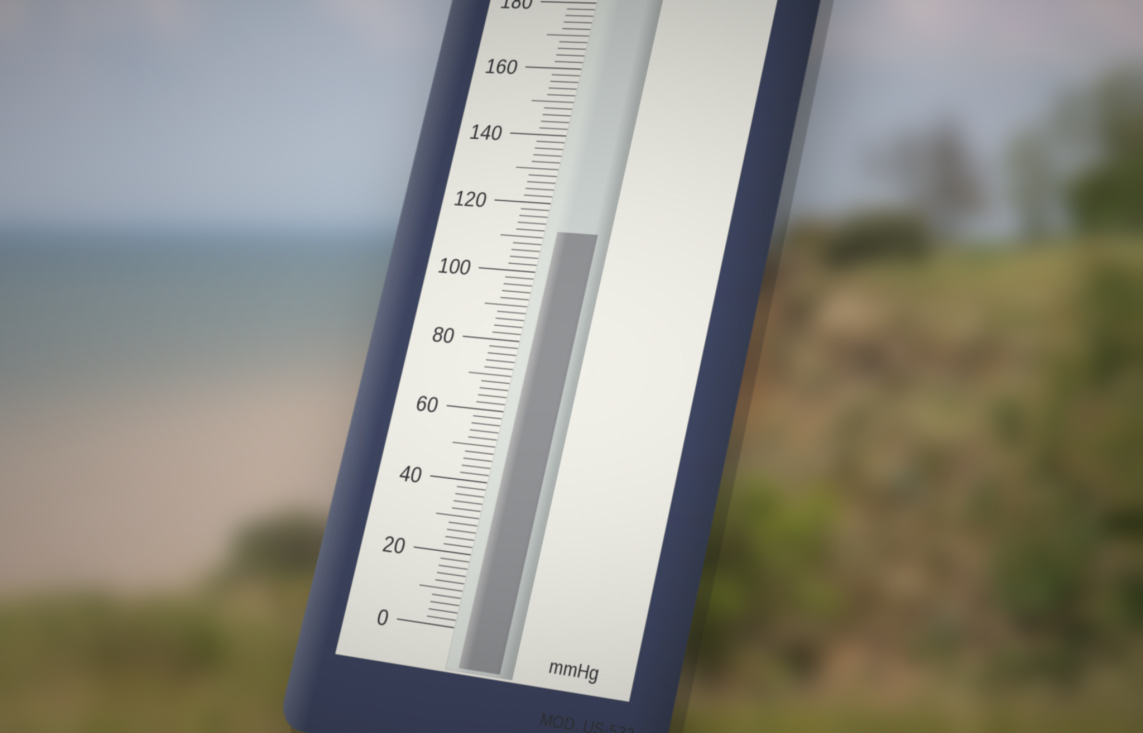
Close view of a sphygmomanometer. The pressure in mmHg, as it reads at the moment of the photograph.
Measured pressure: 112 mmHg
